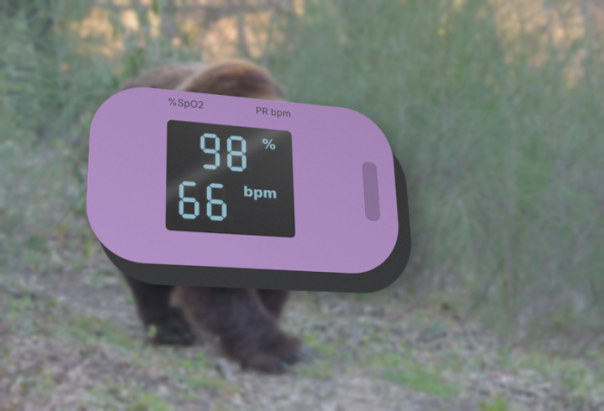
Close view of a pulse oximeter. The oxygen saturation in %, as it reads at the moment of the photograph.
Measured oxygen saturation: 98 %
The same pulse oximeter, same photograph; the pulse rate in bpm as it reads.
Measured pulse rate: 66 bpm
